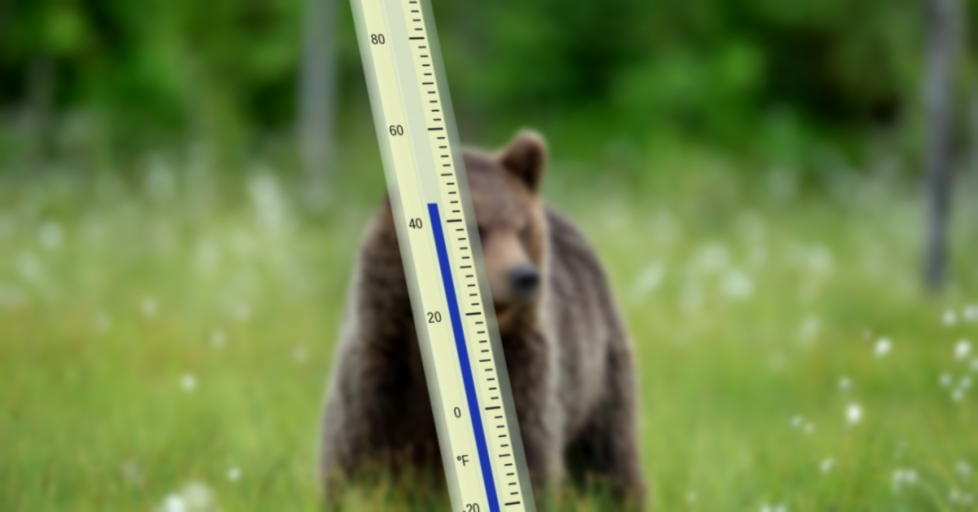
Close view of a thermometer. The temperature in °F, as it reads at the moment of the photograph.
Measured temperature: 44 °F
